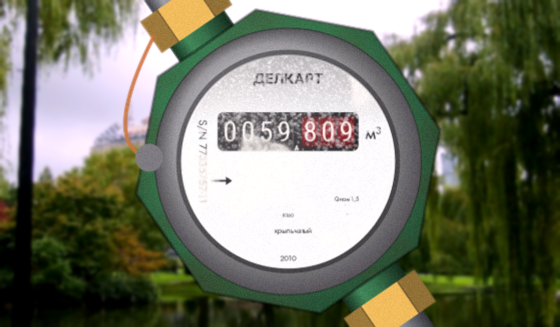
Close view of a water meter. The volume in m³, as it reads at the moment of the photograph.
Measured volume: 59.809 m³
